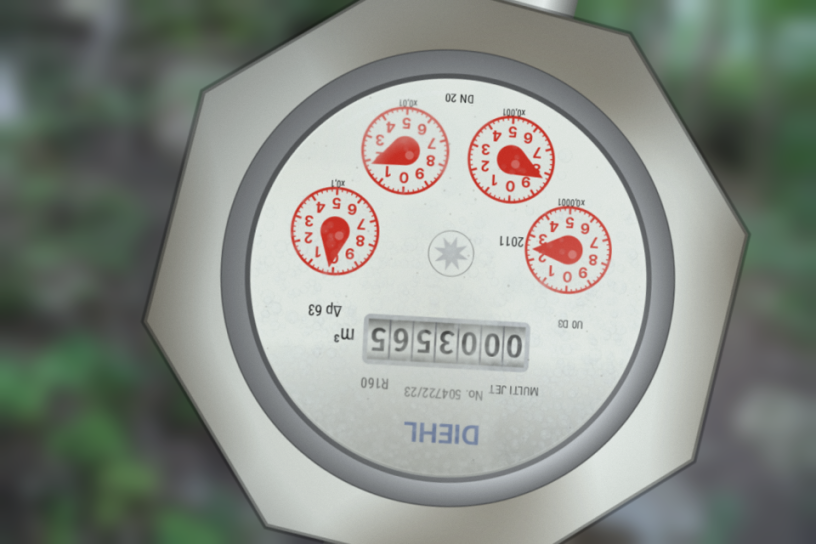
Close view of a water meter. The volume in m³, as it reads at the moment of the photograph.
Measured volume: 3565.0182 m³
